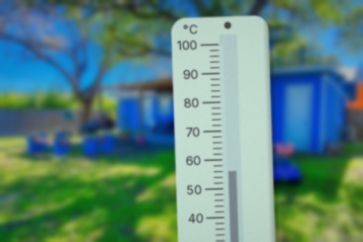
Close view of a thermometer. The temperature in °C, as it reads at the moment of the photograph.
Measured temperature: 56 °C
